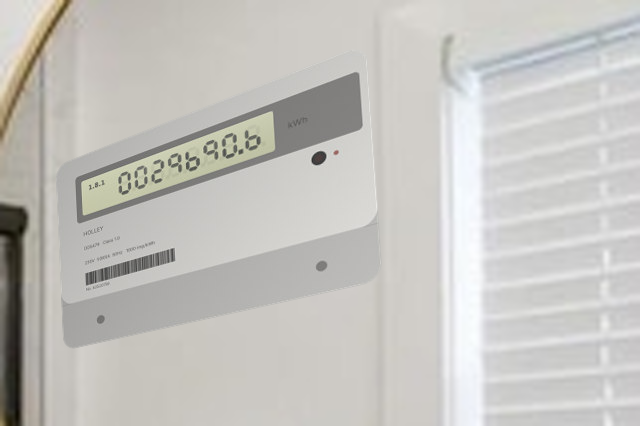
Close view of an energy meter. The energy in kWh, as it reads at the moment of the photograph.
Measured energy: 29690.6 kWh
